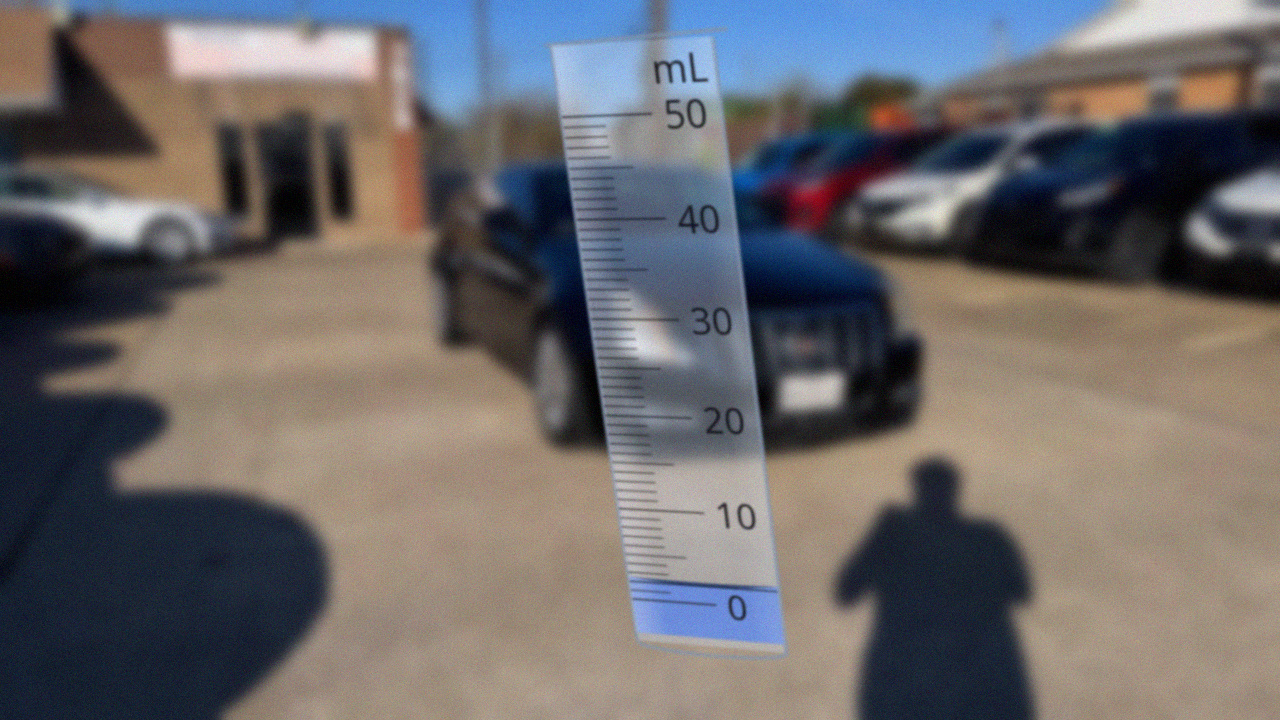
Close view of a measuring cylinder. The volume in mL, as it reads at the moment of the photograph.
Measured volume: 2 mL
